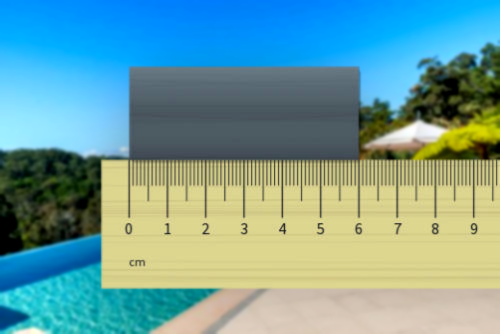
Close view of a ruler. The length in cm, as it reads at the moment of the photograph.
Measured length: 6 cm
